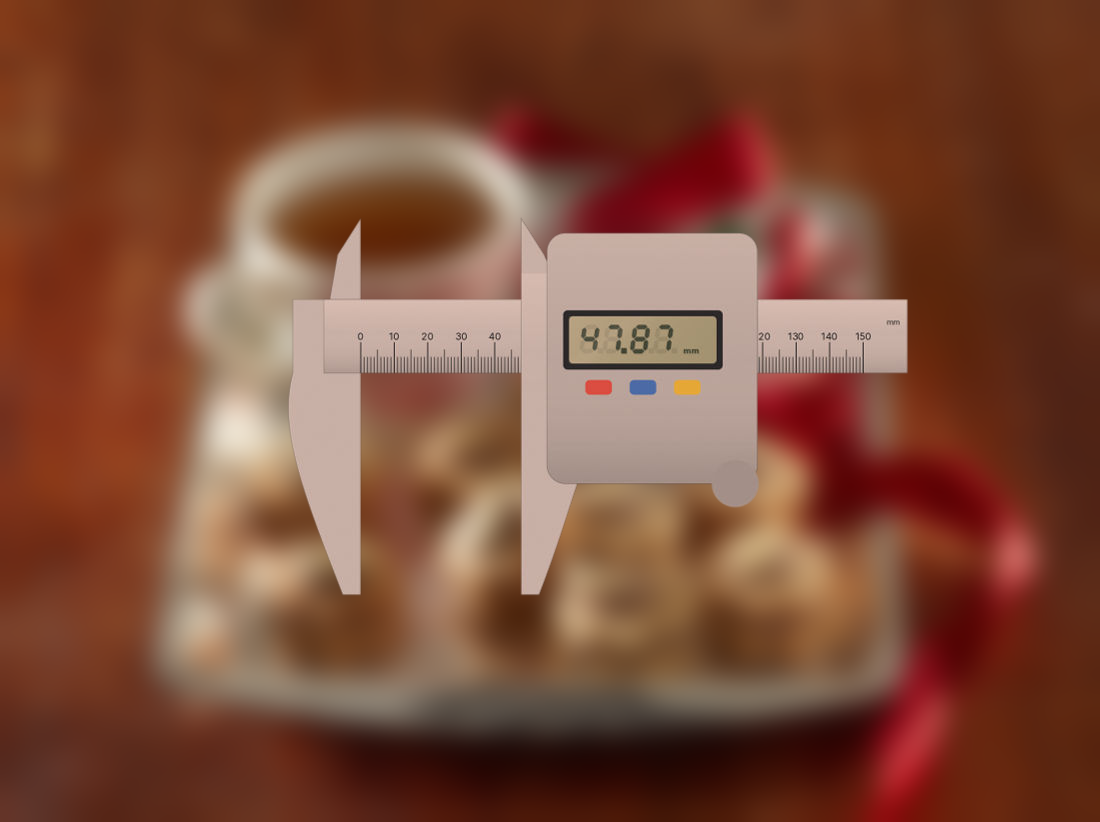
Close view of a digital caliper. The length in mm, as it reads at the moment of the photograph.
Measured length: 47.87 mm
